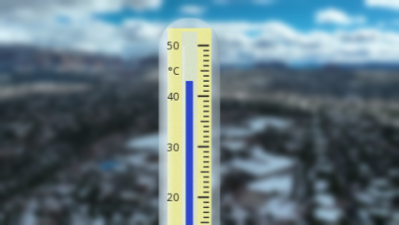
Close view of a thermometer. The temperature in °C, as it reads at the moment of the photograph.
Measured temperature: 43 °C
